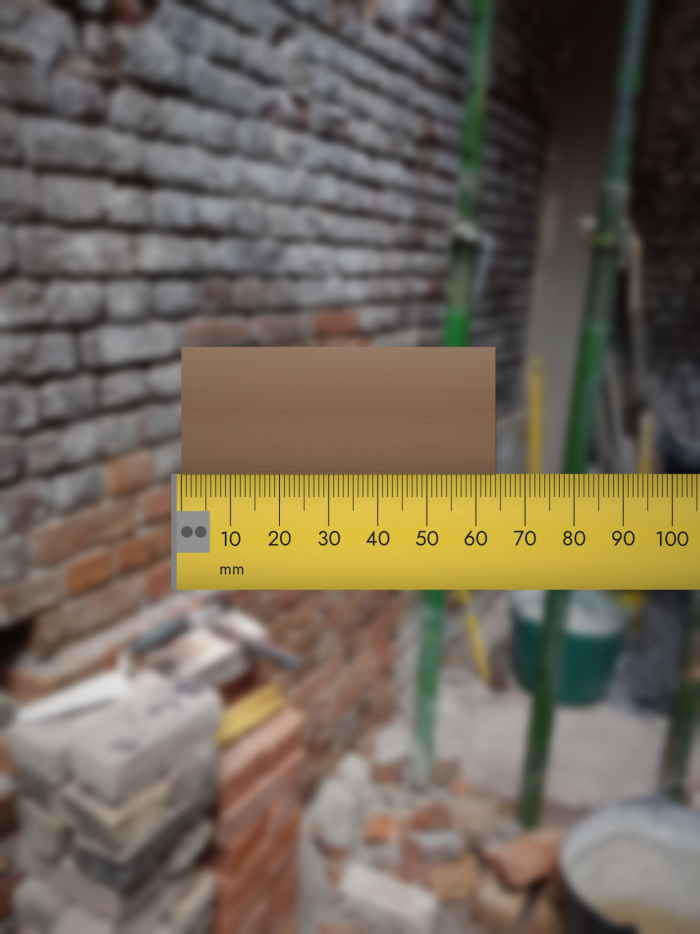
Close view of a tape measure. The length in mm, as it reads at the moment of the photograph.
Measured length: 64 mm
